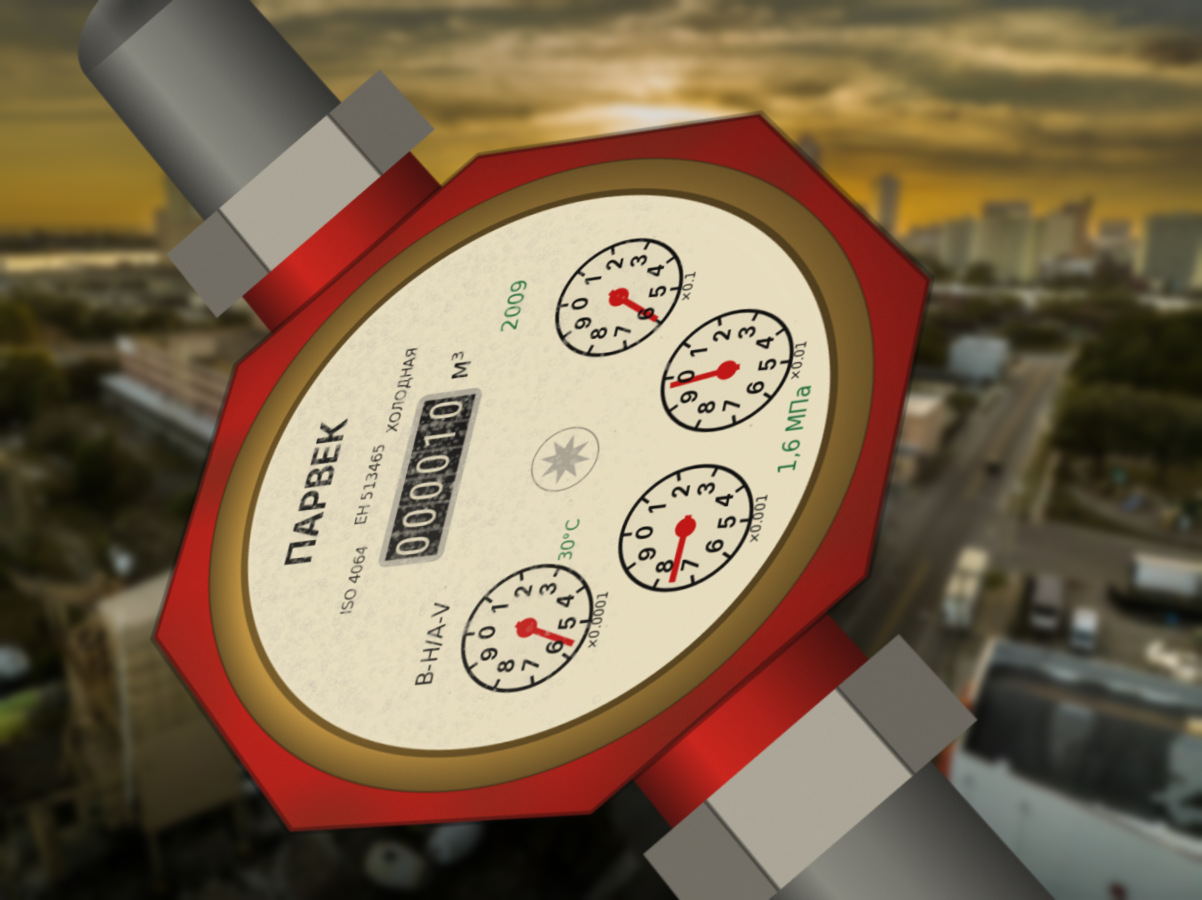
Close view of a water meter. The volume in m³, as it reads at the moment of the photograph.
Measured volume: 10.5975 m³
